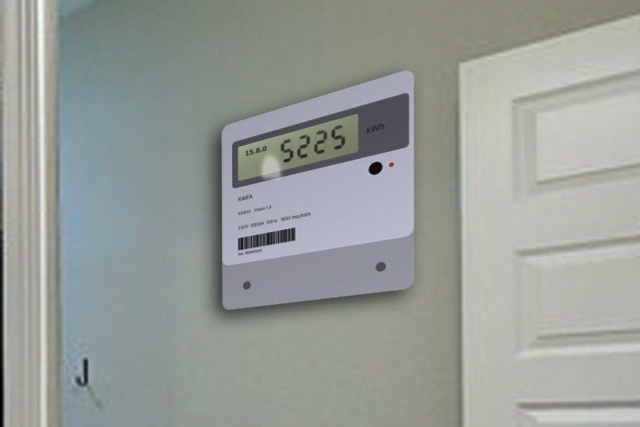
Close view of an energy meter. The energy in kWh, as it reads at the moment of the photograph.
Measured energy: 5225 kWh
